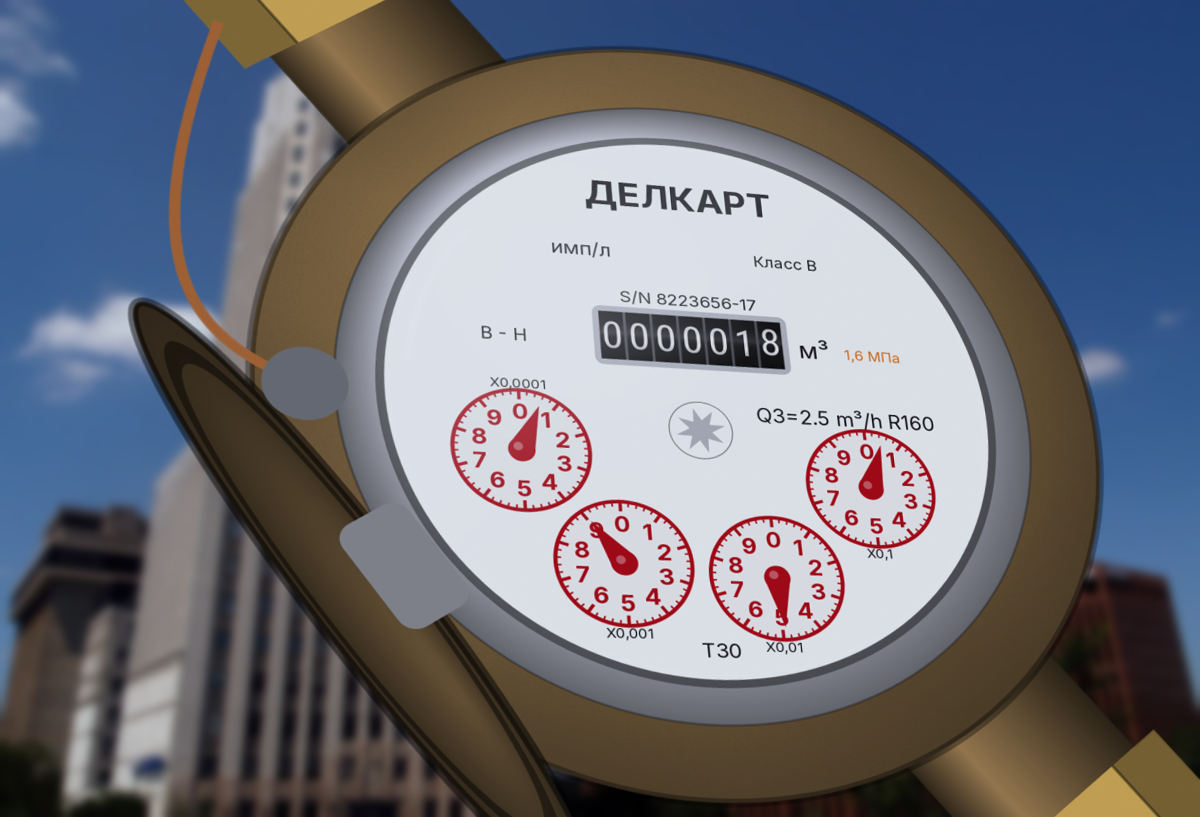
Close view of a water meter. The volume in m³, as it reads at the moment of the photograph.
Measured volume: 18.0490 m³
